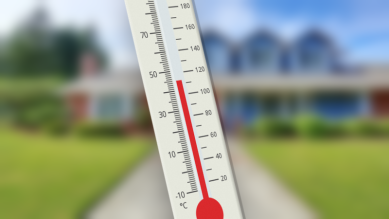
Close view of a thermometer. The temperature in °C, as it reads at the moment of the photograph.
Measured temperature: 45 °C
